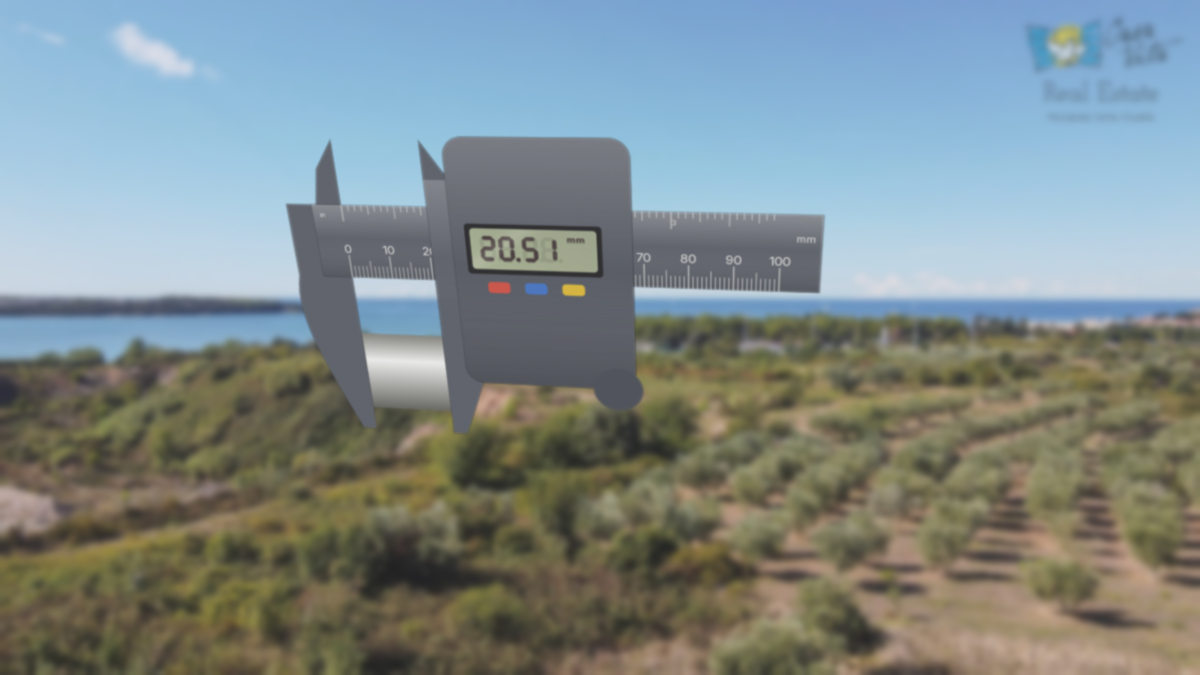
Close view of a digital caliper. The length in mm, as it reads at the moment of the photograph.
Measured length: 20.51 mm
